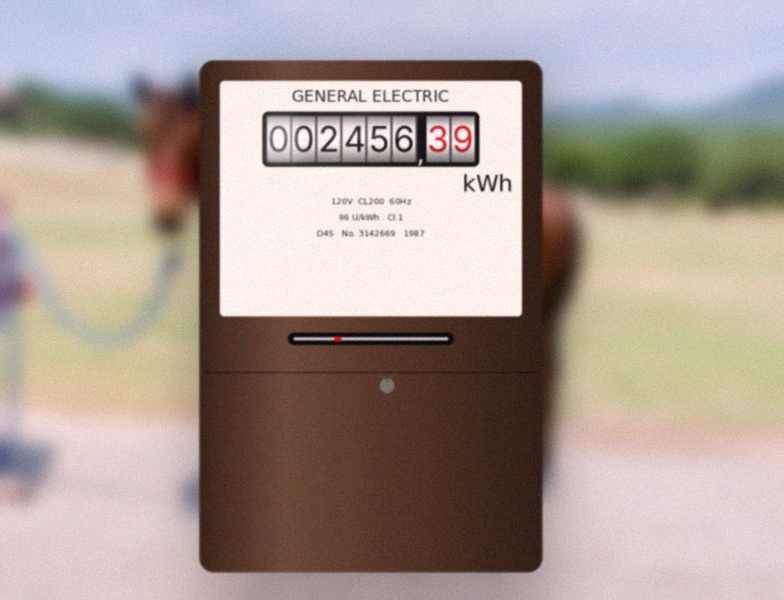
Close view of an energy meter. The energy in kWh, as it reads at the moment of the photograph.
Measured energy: 2456.39 kWh
